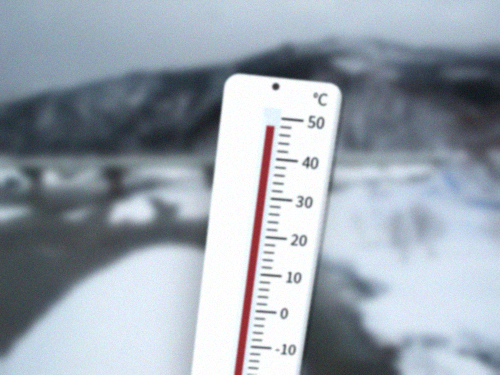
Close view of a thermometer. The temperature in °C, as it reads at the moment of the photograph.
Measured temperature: 48 °C
